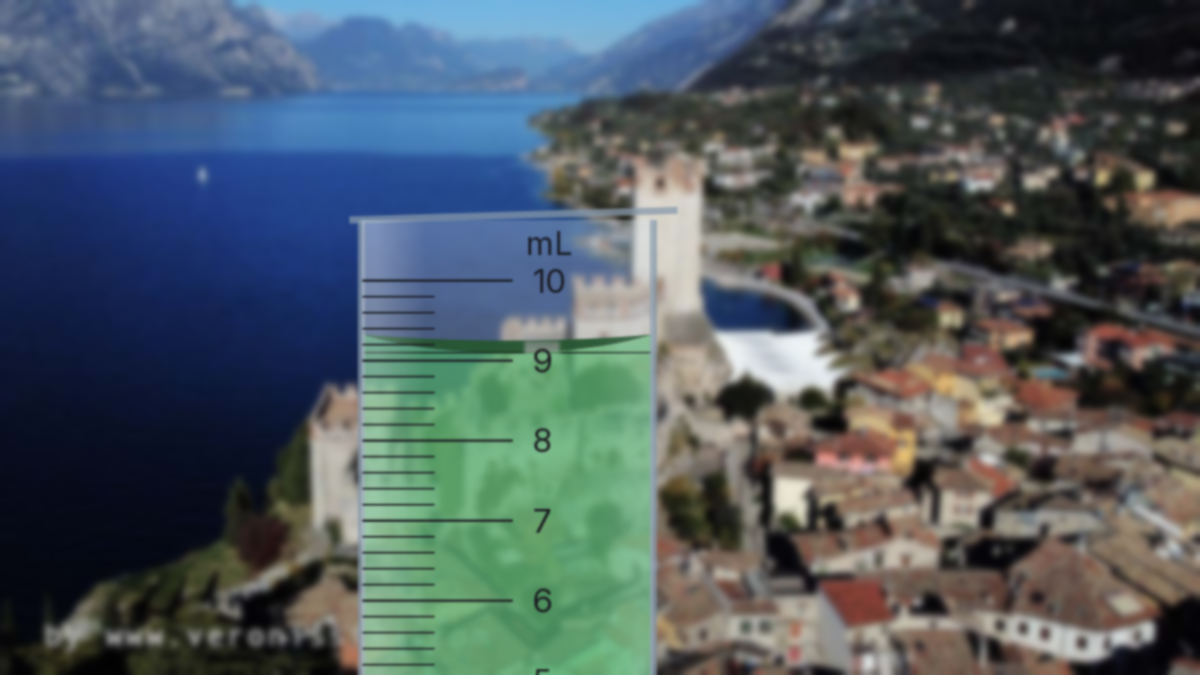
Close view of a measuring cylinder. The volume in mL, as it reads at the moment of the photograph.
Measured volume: 9.1 mL
